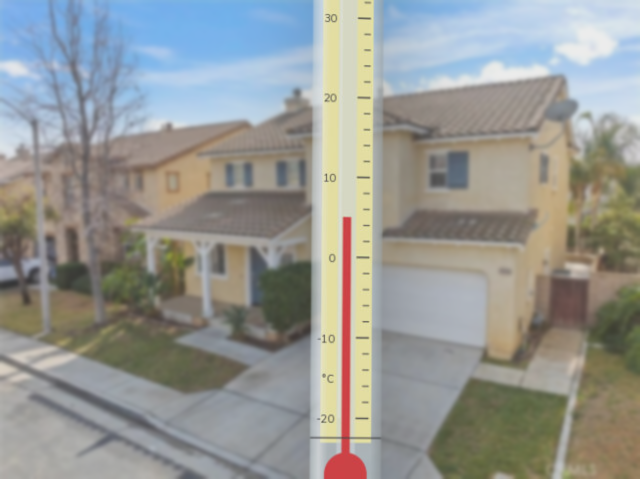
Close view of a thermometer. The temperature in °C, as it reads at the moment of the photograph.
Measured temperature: 5 °C
